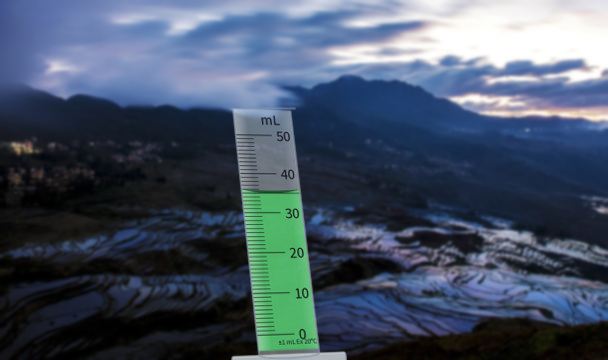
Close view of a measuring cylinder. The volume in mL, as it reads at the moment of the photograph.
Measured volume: 35 mL
